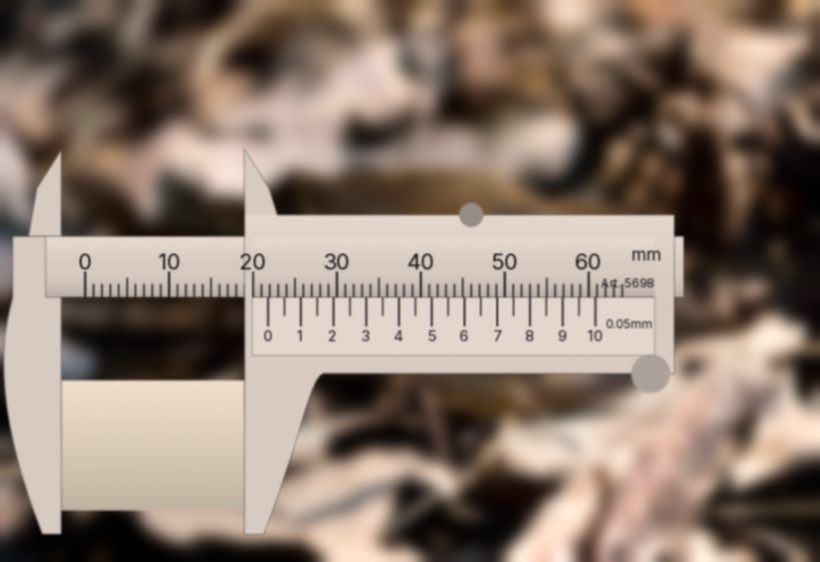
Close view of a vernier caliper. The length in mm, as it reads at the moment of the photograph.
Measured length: 21.8 mm
